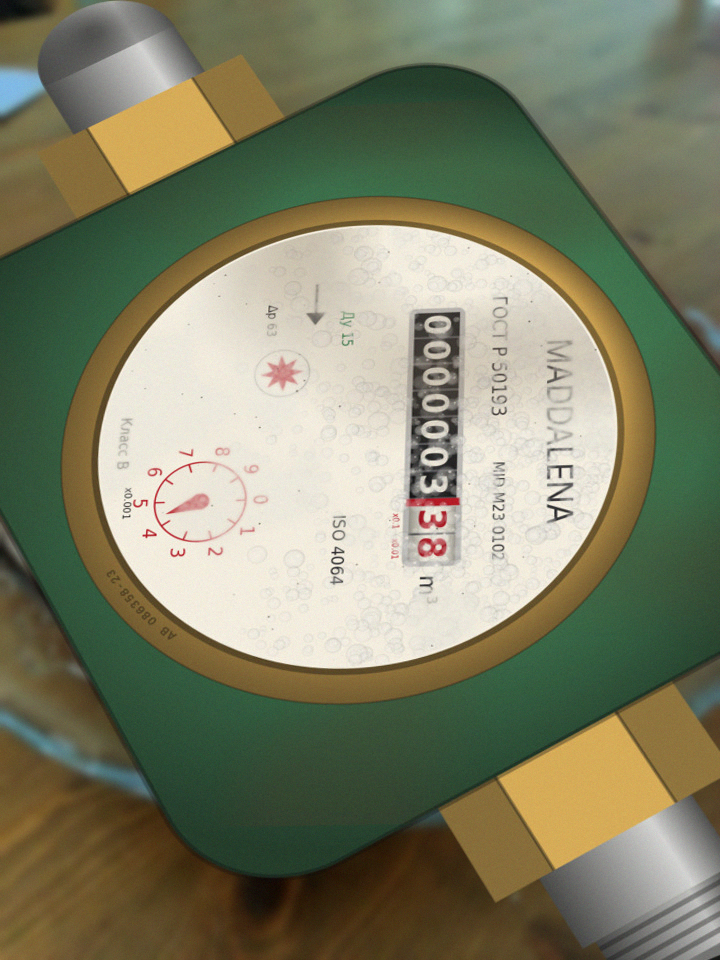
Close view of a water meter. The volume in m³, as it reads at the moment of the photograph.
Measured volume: 3.384 m³
